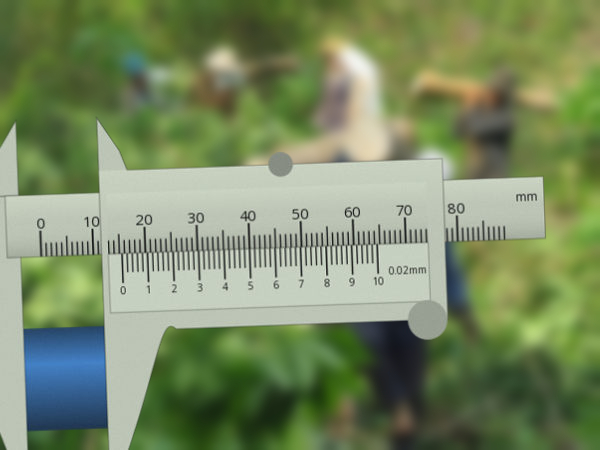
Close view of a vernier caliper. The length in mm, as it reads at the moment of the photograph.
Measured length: 15.5 mm
